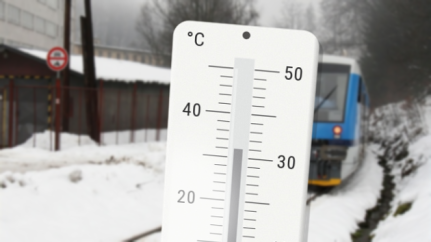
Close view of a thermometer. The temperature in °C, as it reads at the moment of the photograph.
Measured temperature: 32 °C
